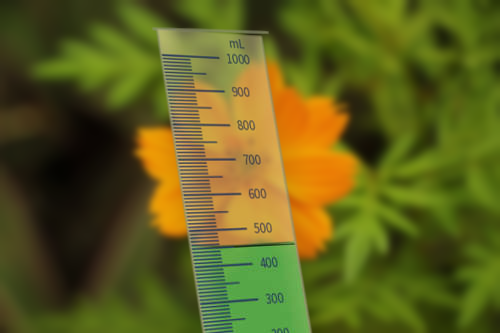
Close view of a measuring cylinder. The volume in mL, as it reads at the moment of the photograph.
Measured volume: 450 mL
